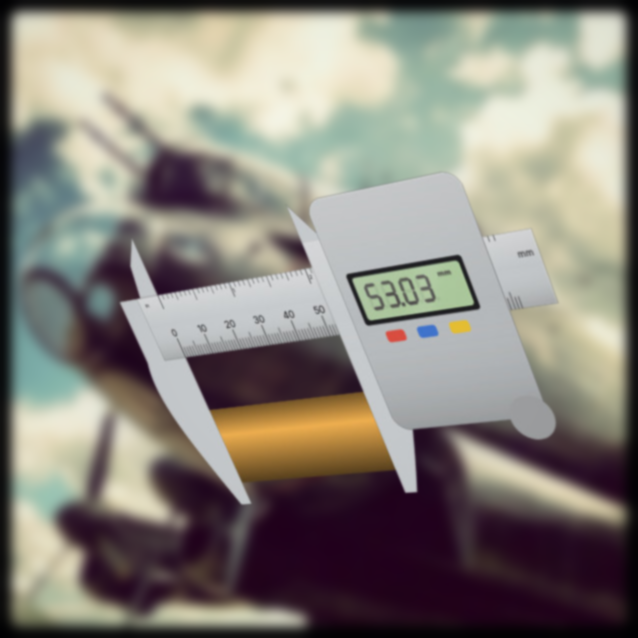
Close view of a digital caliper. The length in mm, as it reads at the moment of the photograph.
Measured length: 53.03 mm
